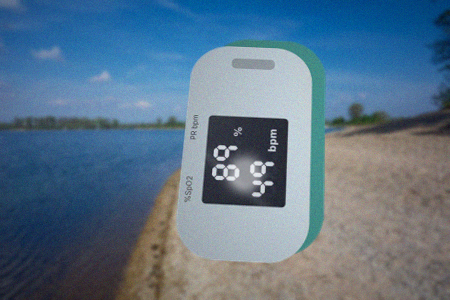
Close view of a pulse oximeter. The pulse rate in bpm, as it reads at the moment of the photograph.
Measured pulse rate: 49 bpm
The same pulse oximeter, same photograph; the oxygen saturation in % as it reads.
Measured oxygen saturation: 89 %
